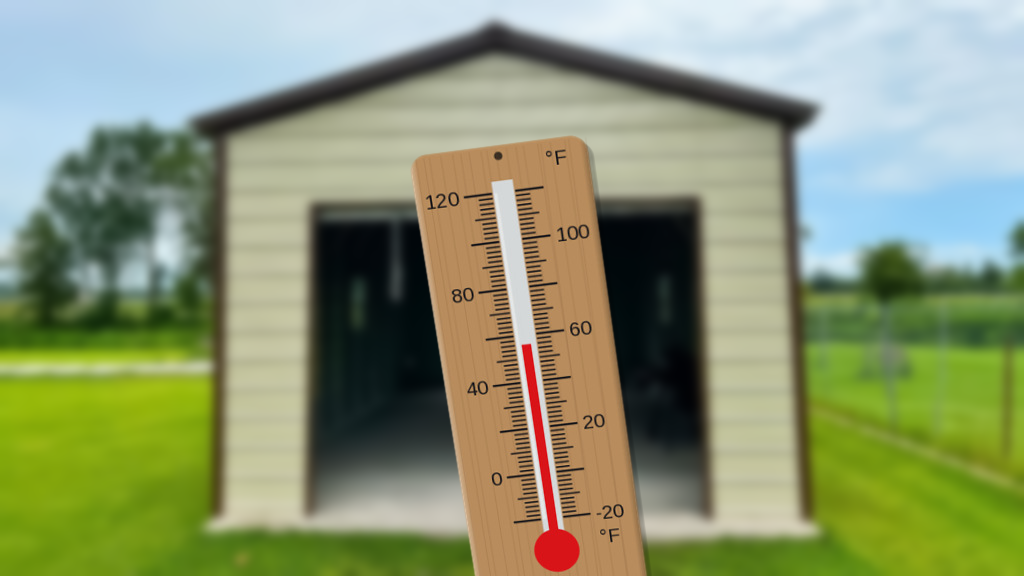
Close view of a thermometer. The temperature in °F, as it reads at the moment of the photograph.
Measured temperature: 56 °F
